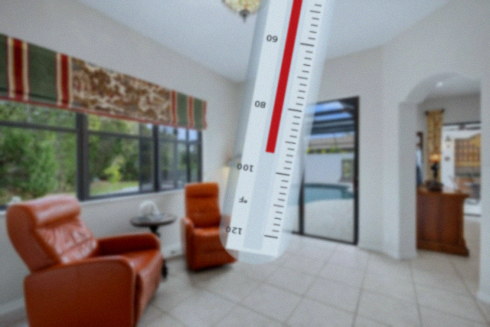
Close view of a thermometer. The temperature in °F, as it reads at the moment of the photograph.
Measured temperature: 94 °F
